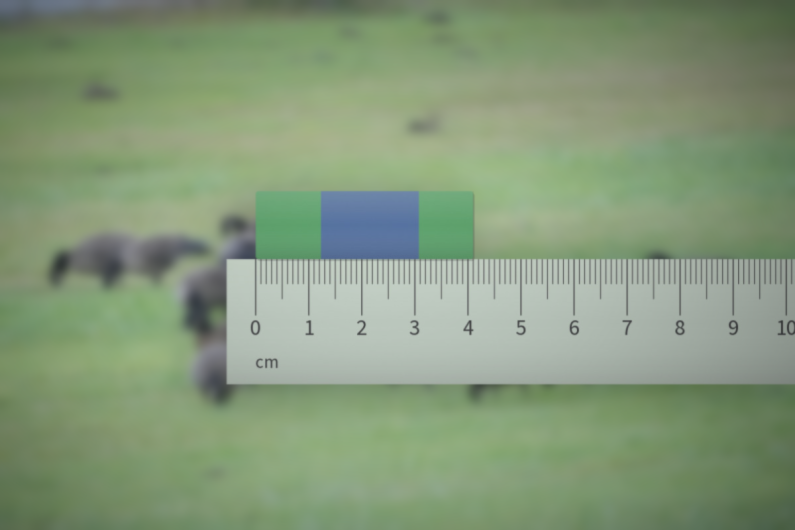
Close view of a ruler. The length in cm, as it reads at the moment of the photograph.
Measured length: 4.1 cm
